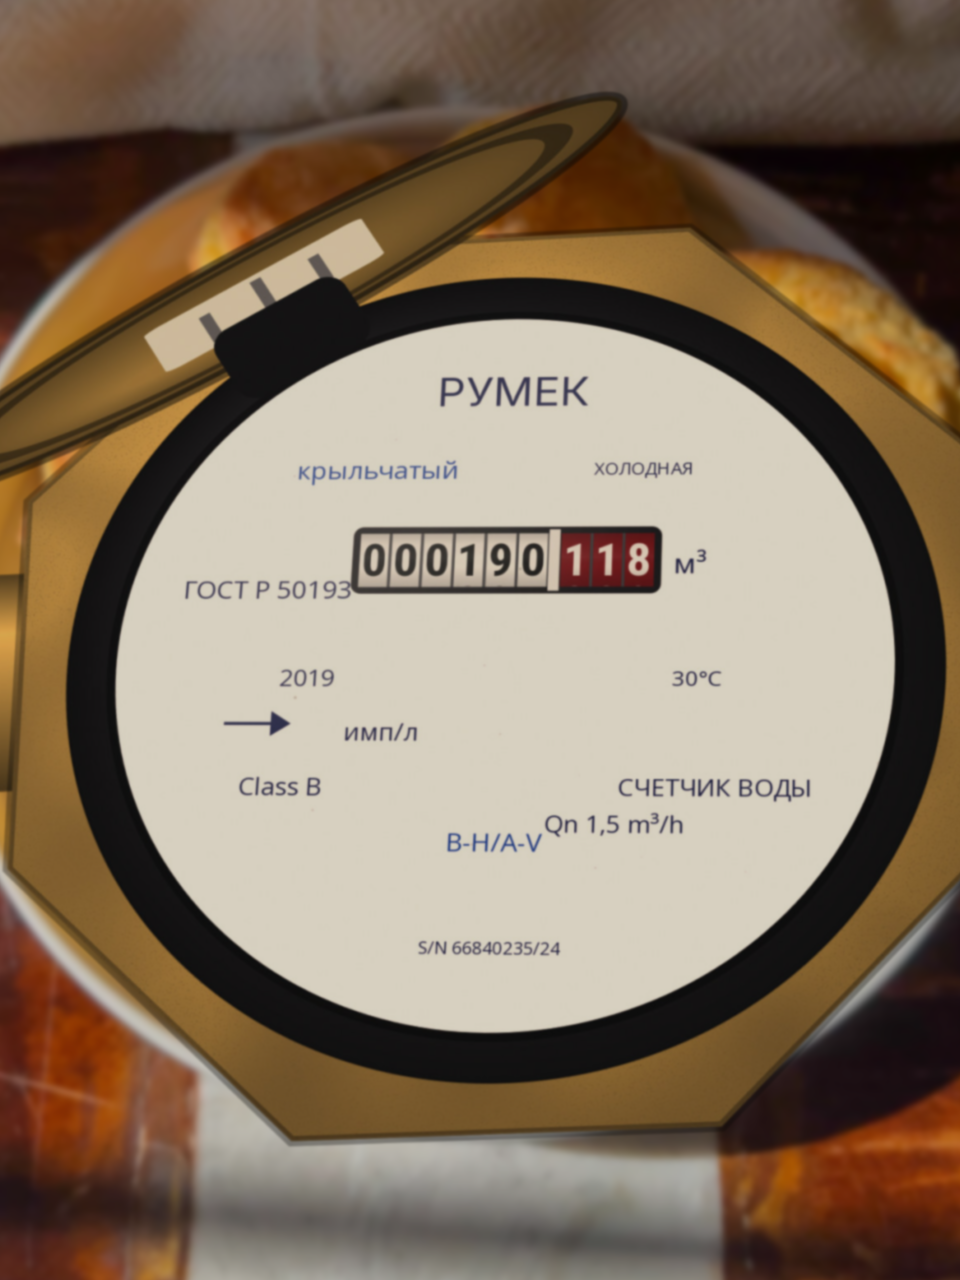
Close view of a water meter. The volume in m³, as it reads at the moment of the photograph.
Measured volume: 190.118 m³
